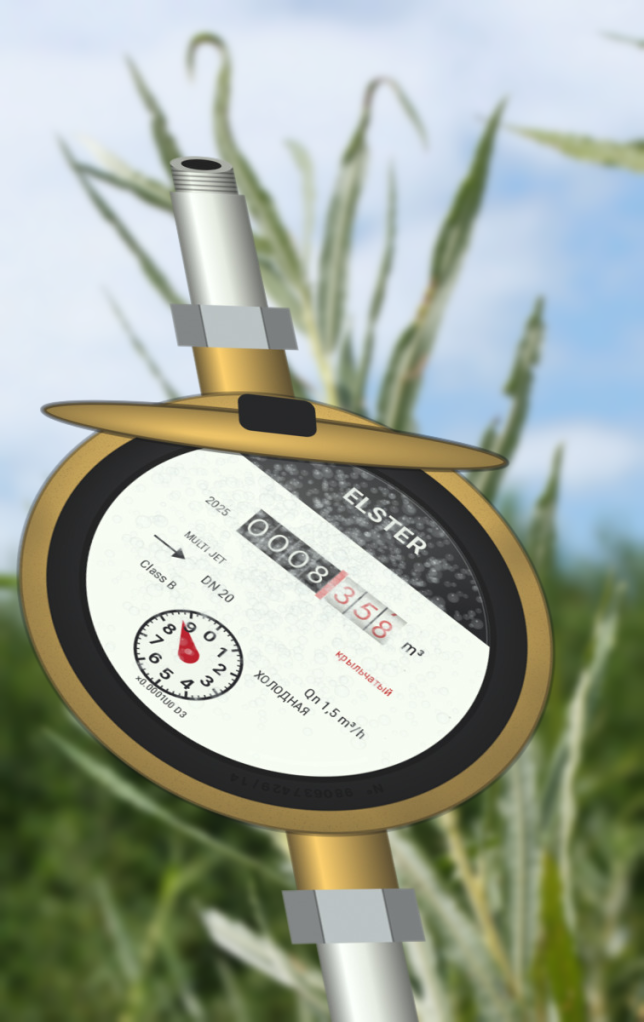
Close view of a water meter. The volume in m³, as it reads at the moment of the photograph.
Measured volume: 8.3578 m³
